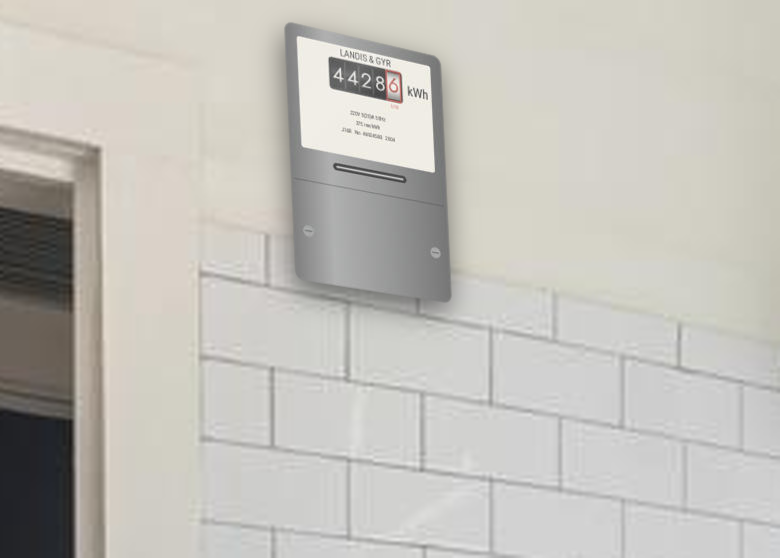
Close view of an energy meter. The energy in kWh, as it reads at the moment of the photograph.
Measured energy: 4428.6 kWh
